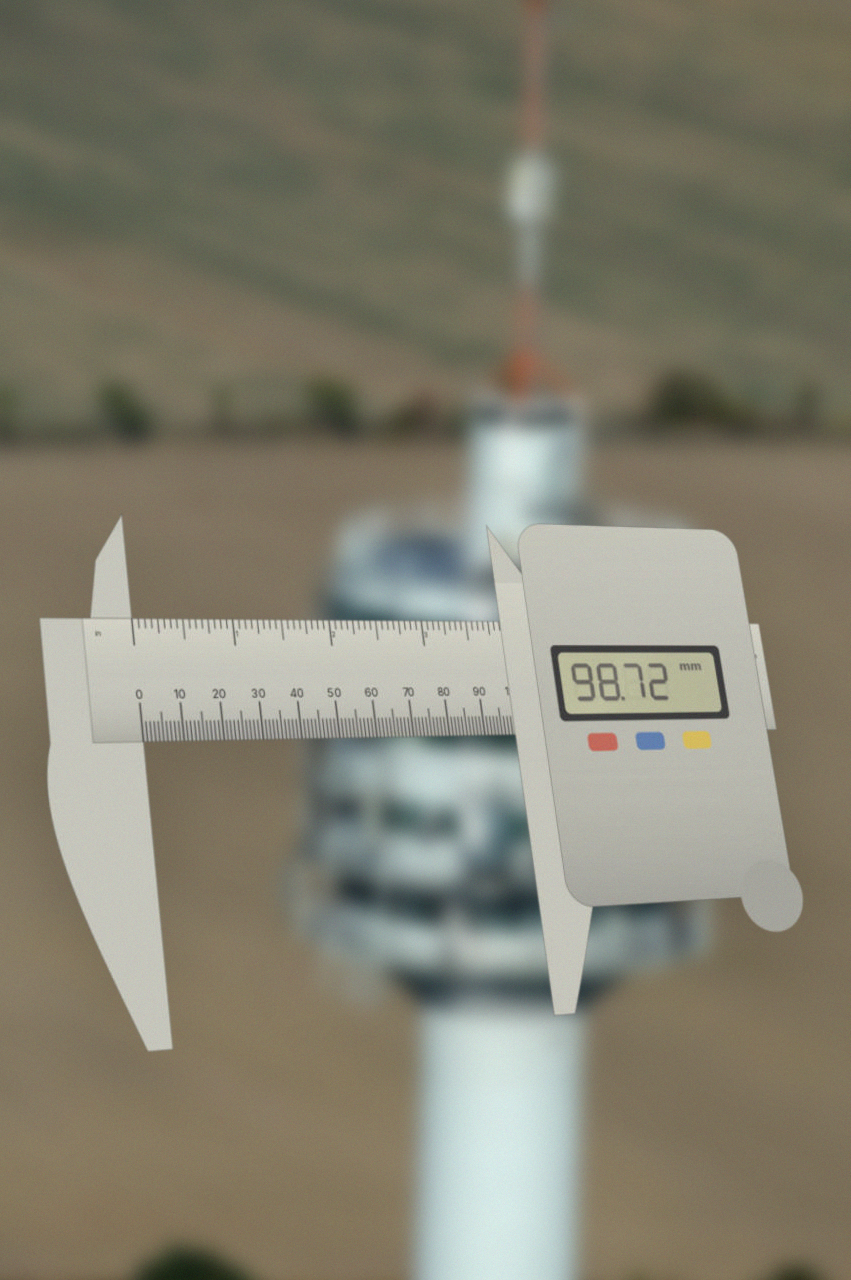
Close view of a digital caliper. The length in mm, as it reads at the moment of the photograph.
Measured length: 98.72 mm
